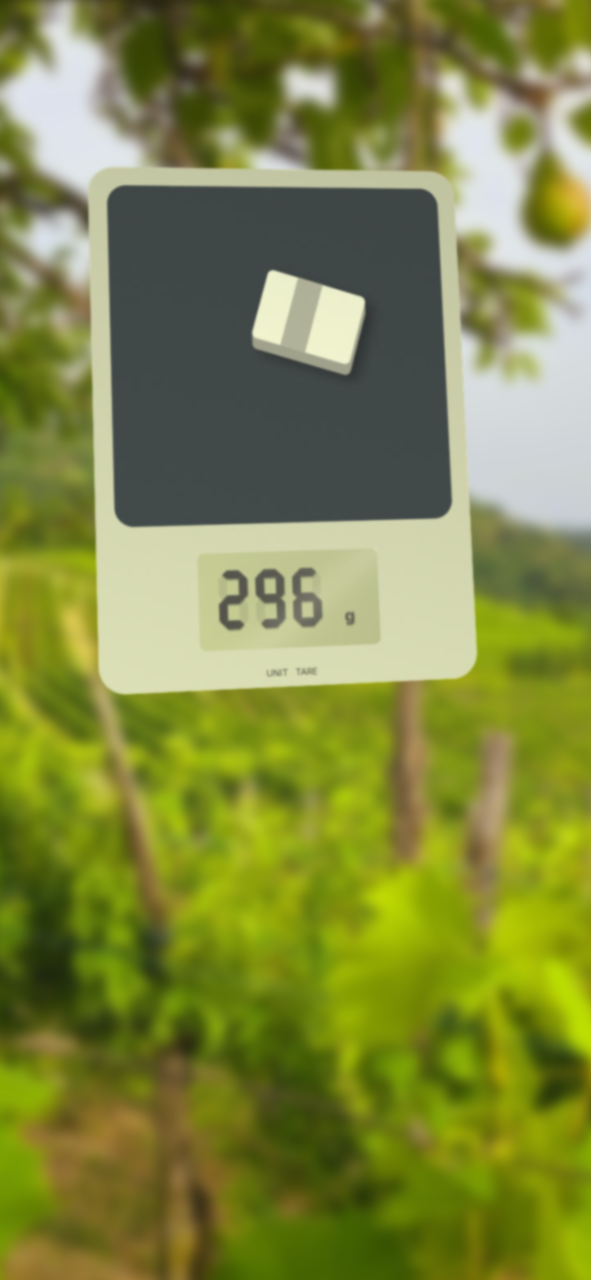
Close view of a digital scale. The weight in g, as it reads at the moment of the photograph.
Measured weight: 296 g
